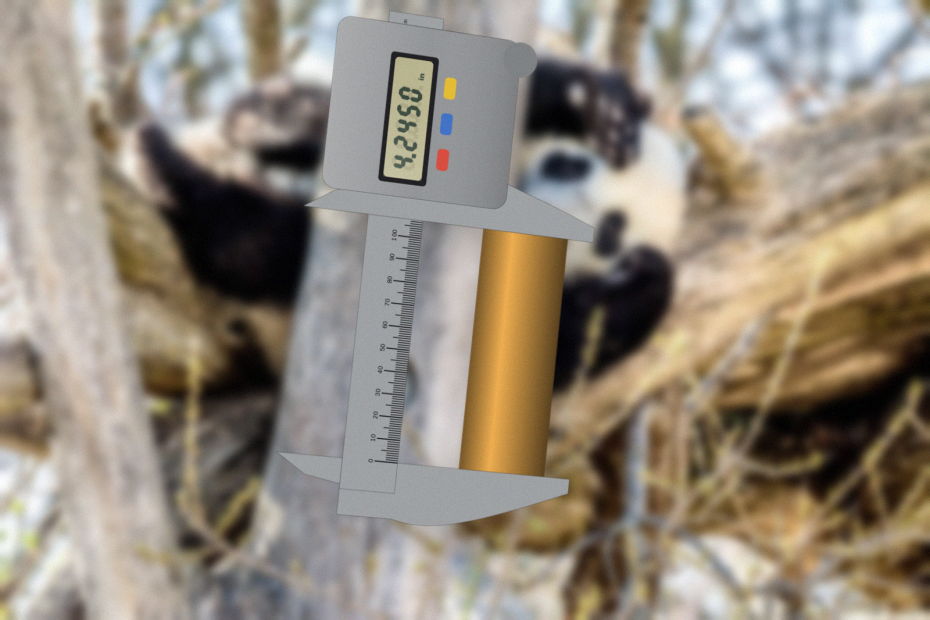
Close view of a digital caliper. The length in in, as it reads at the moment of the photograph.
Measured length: 4.2450 in
